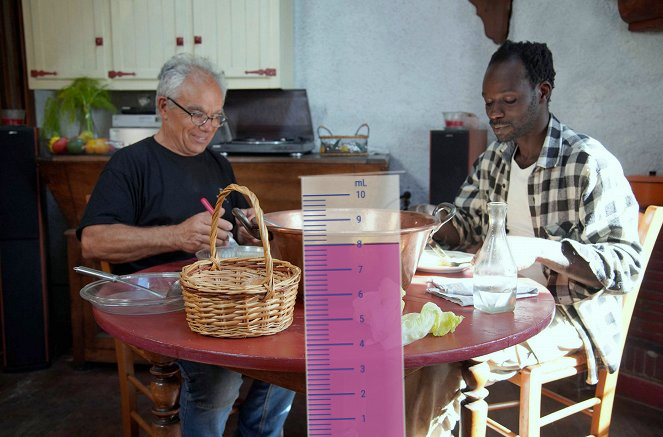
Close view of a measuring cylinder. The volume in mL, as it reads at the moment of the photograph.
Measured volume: 8 mL
